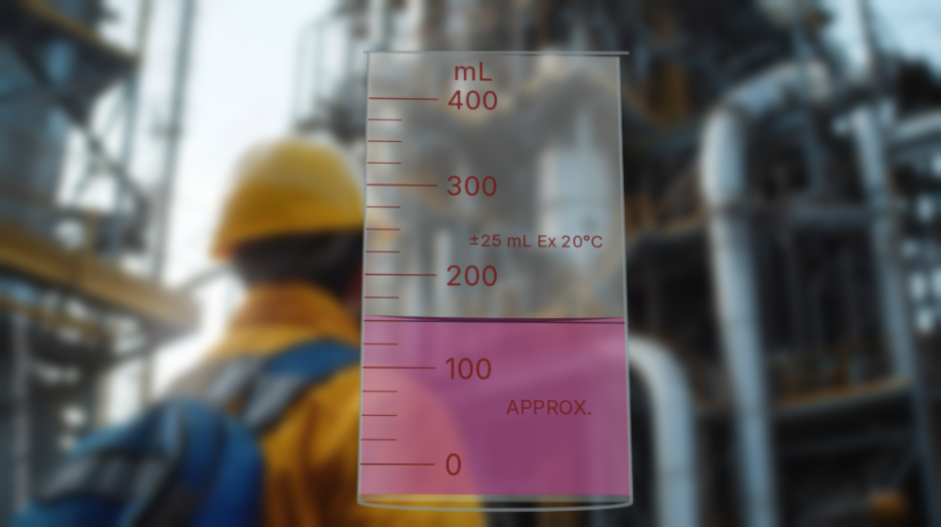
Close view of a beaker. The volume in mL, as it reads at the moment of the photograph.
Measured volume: 150 mL
